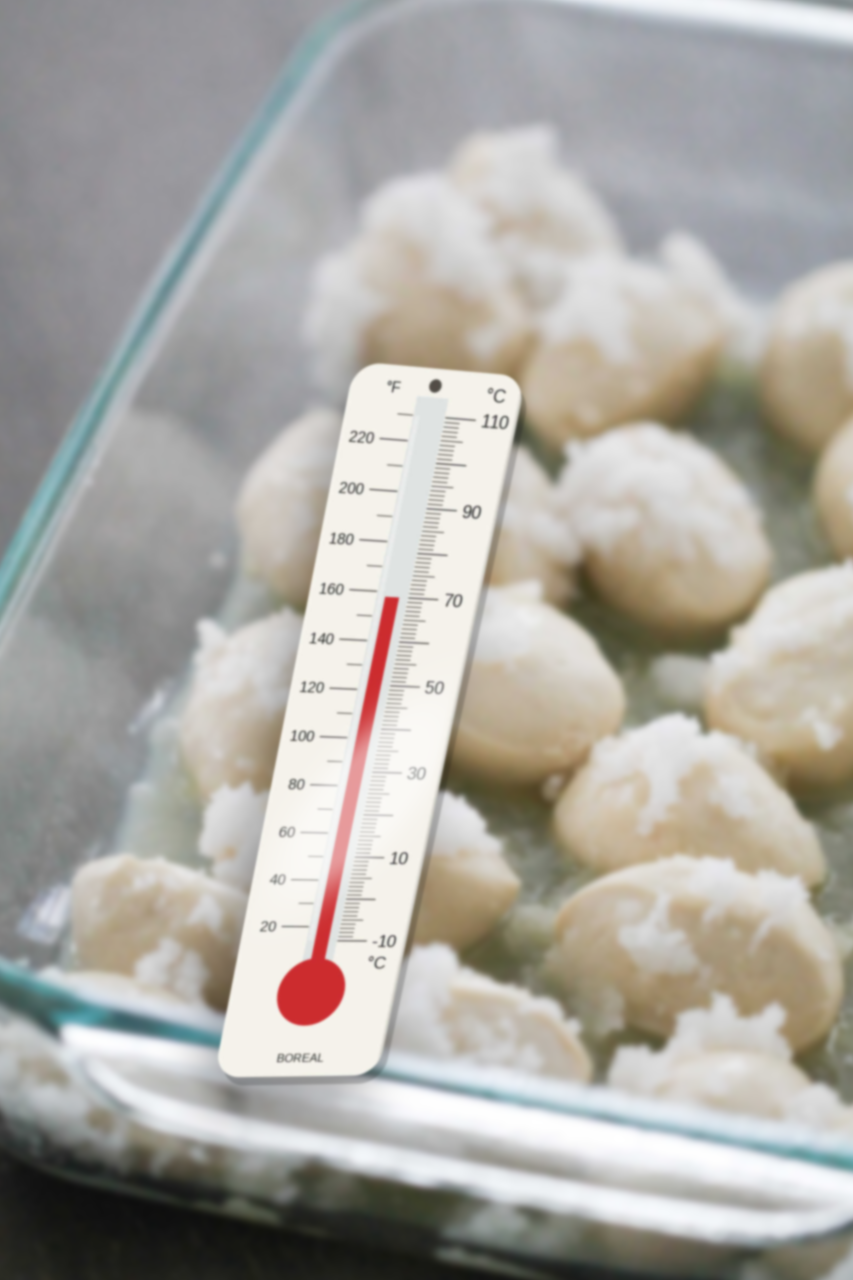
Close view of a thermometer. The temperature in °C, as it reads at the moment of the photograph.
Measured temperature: 70 °C
